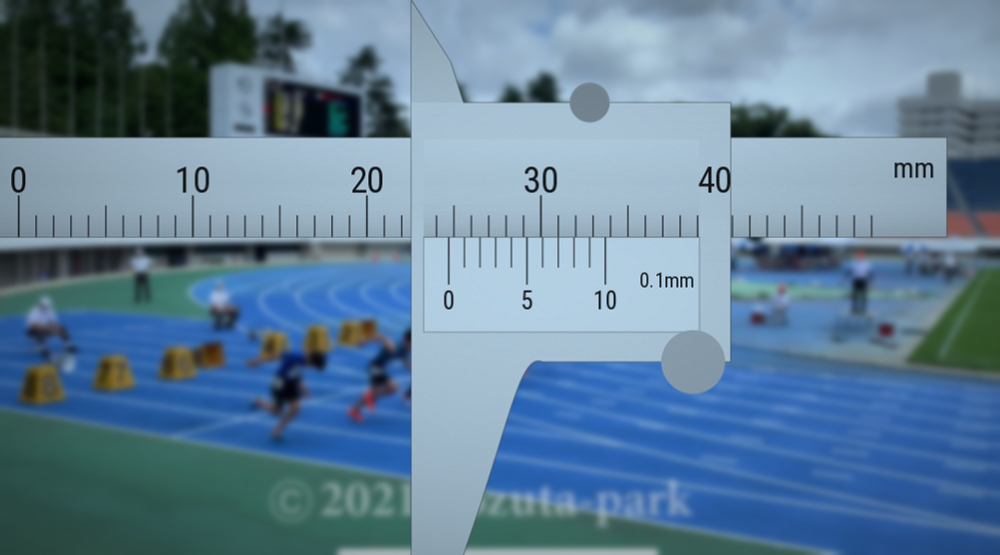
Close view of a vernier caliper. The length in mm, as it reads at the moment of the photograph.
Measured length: 24.7 mm
